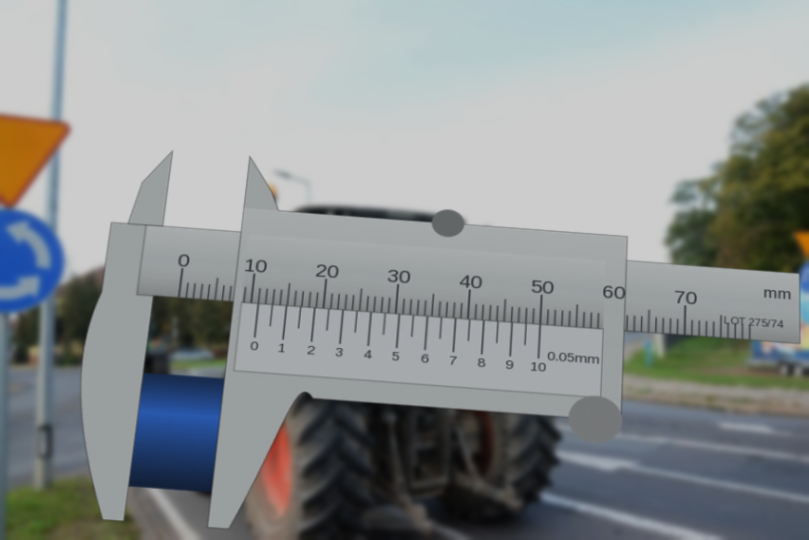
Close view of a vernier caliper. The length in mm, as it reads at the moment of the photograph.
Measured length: 11.0 mm
